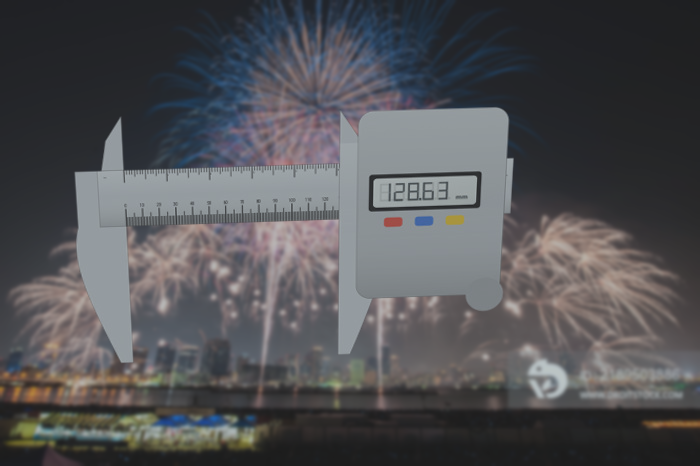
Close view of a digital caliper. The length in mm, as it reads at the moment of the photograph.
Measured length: 128.63 mm
